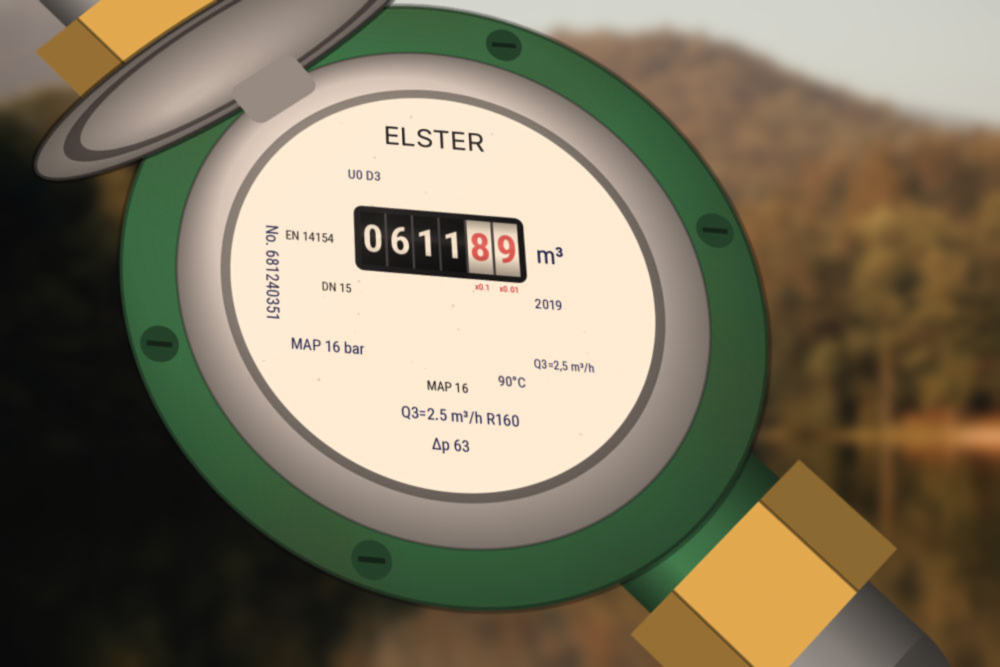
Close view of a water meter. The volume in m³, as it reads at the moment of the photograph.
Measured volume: 611.89 m³
